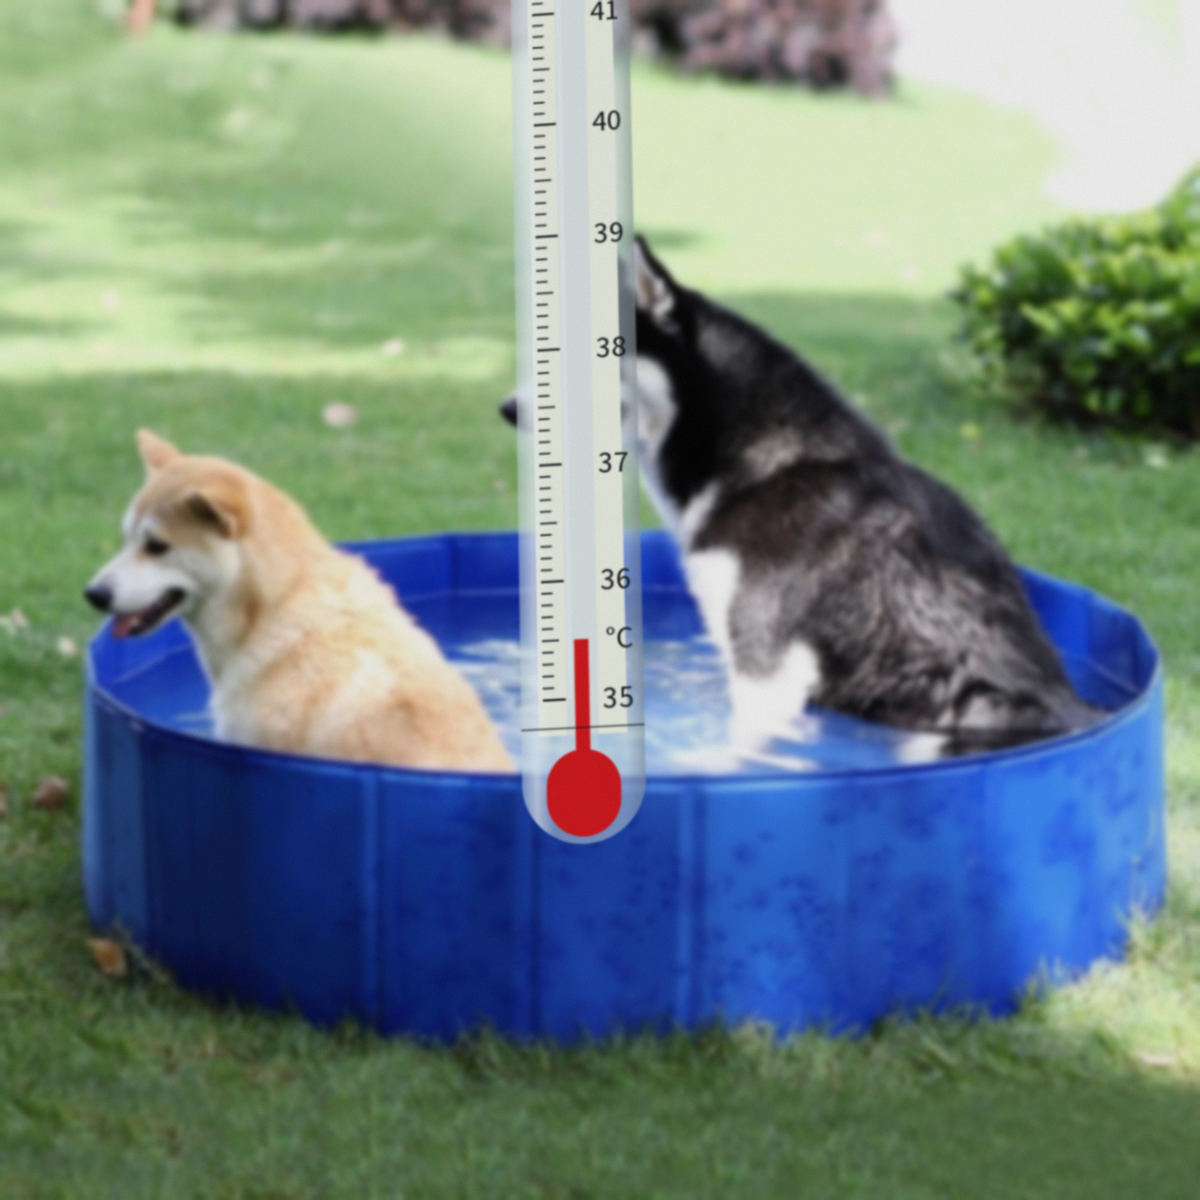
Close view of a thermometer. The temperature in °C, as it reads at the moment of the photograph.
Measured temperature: 35.5 °C
